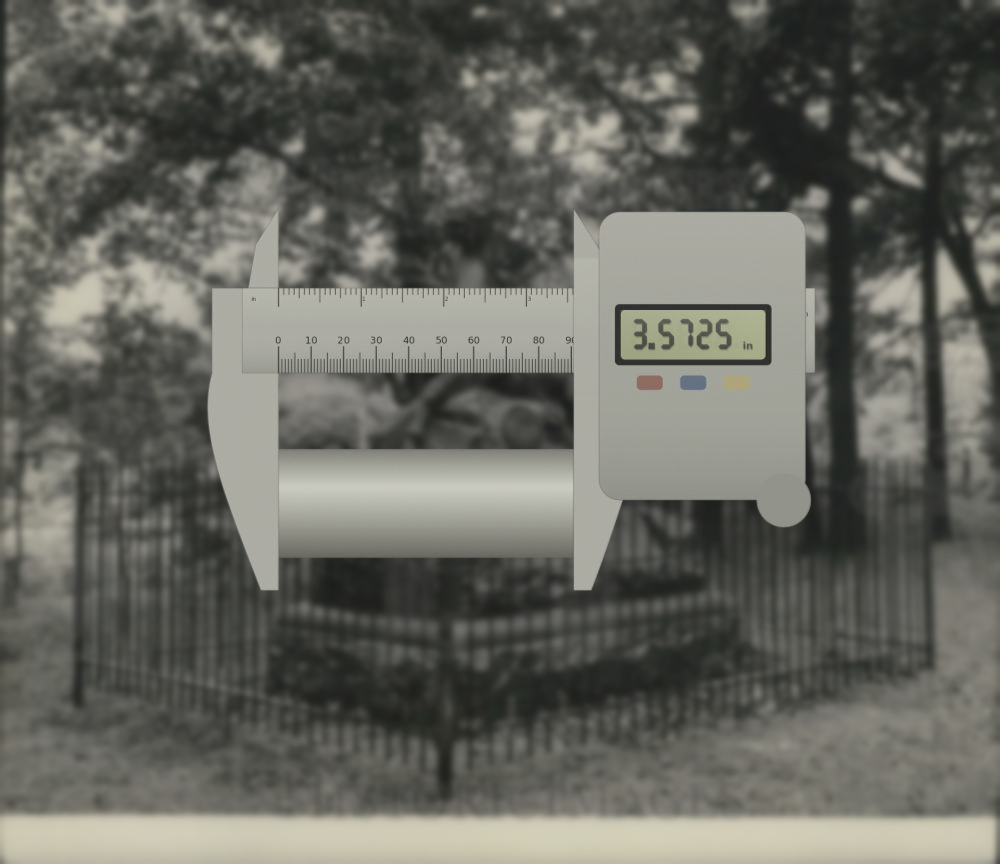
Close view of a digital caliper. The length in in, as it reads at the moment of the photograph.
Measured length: 3.5725 in
